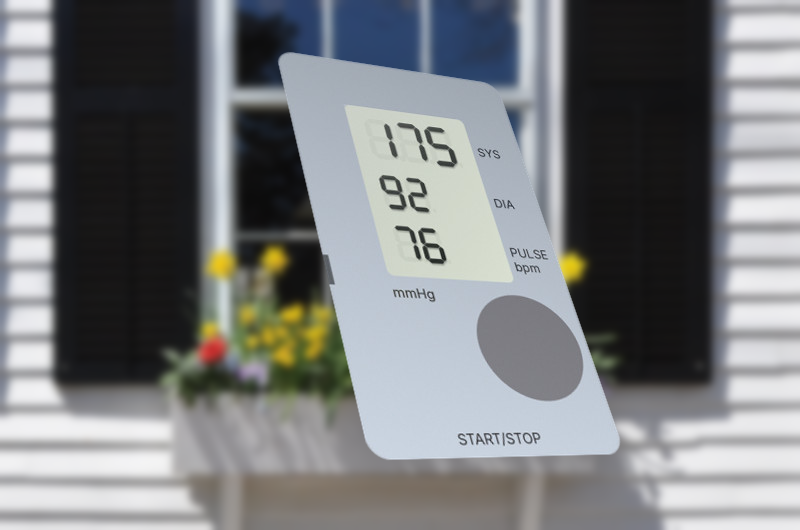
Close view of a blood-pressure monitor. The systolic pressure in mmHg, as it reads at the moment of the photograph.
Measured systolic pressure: 175 mmHg
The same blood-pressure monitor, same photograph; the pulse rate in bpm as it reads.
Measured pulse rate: 76 bpm
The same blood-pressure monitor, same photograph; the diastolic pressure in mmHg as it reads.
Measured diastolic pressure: 92 mmHg
